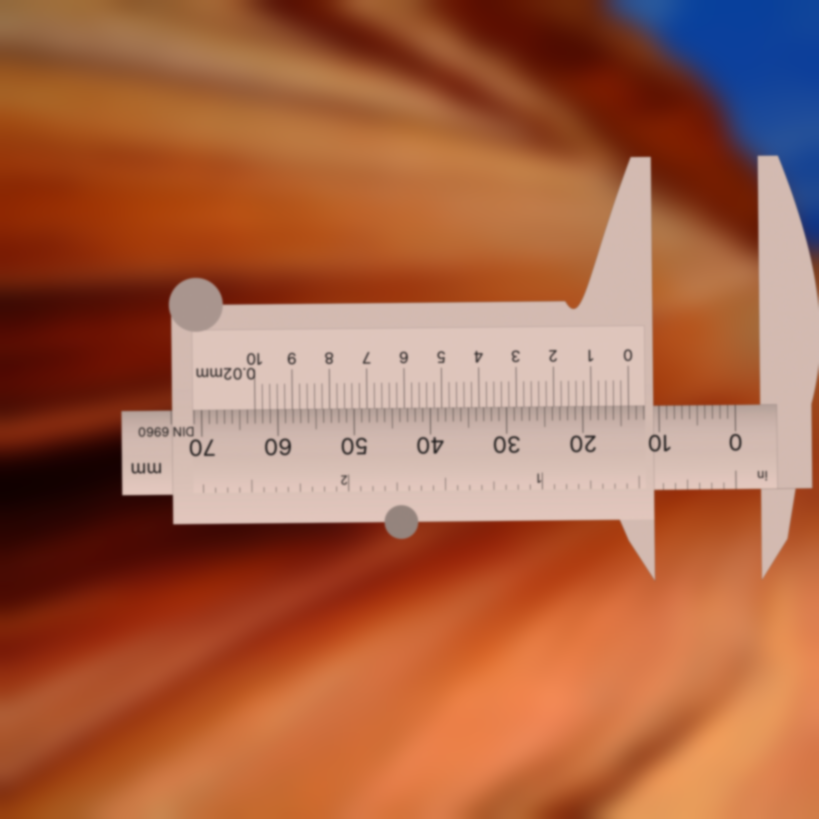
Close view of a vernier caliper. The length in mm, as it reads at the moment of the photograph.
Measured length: 14.0 mm
